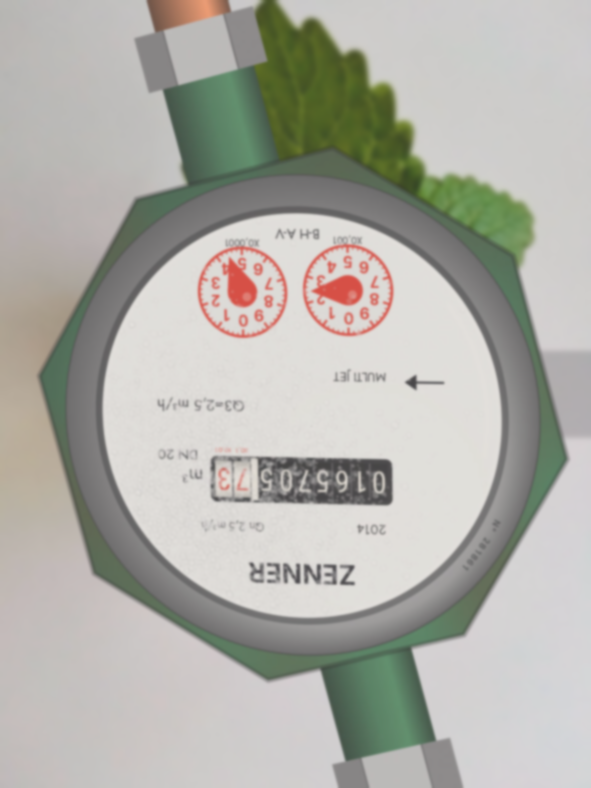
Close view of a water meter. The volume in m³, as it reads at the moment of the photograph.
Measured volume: 165705.7324 m³
